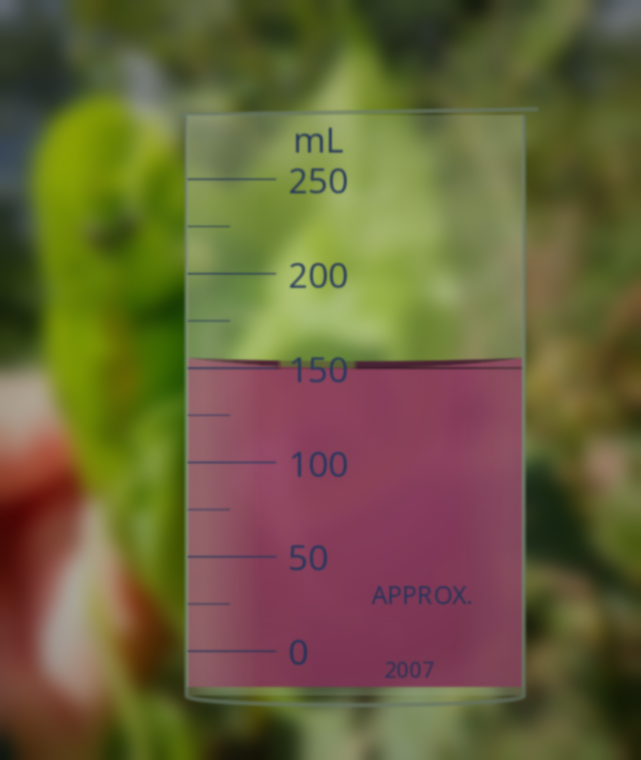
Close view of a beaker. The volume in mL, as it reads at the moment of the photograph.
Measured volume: 150 mL
